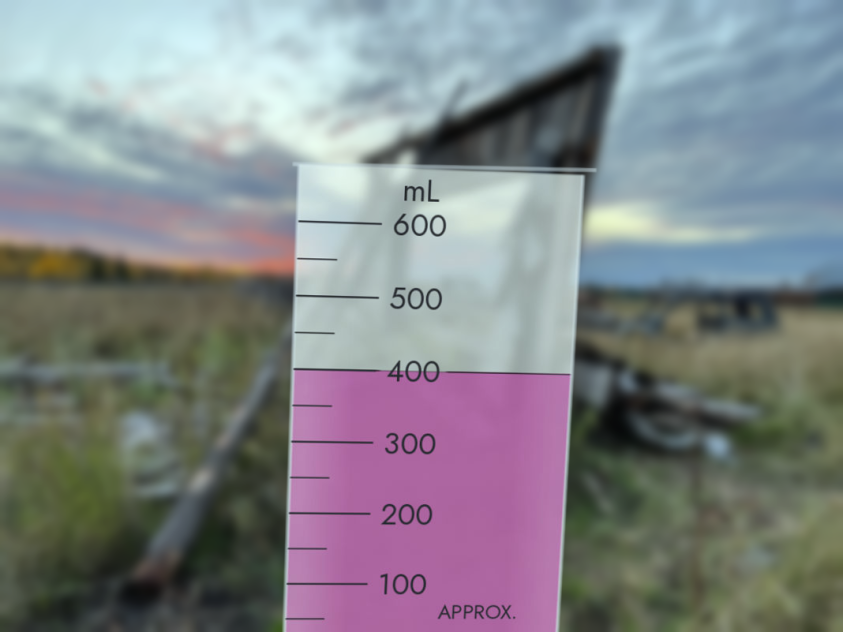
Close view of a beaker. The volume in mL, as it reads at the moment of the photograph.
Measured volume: 400 mL
